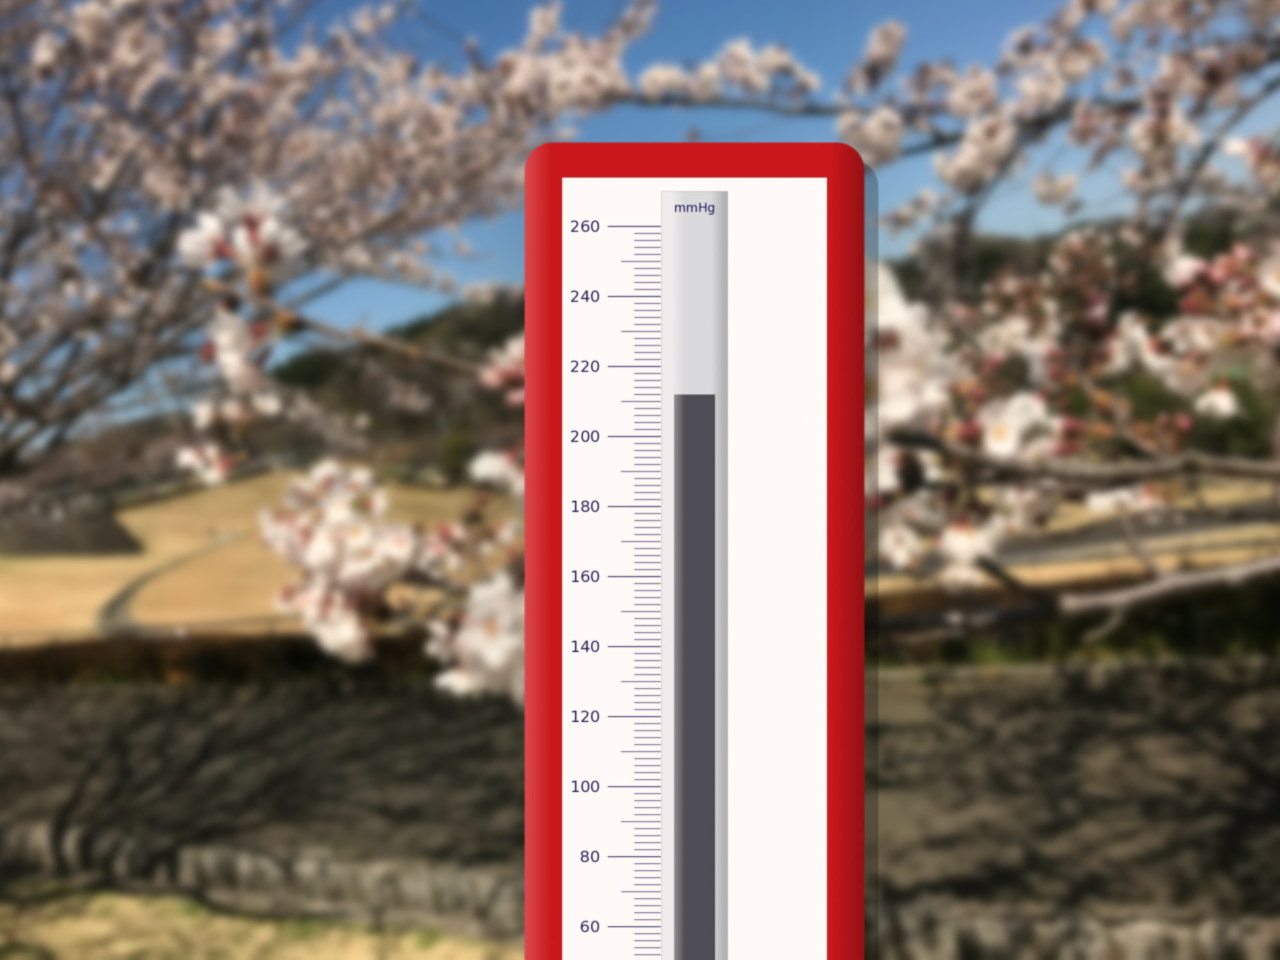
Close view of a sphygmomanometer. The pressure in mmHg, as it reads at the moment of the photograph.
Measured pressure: 212 mmHg
